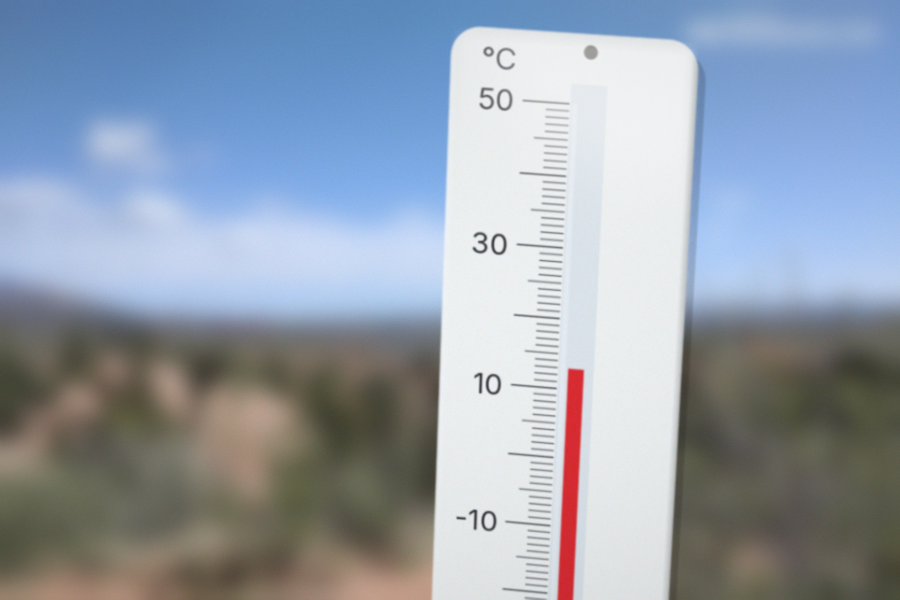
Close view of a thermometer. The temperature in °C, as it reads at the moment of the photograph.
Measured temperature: 13 °C
